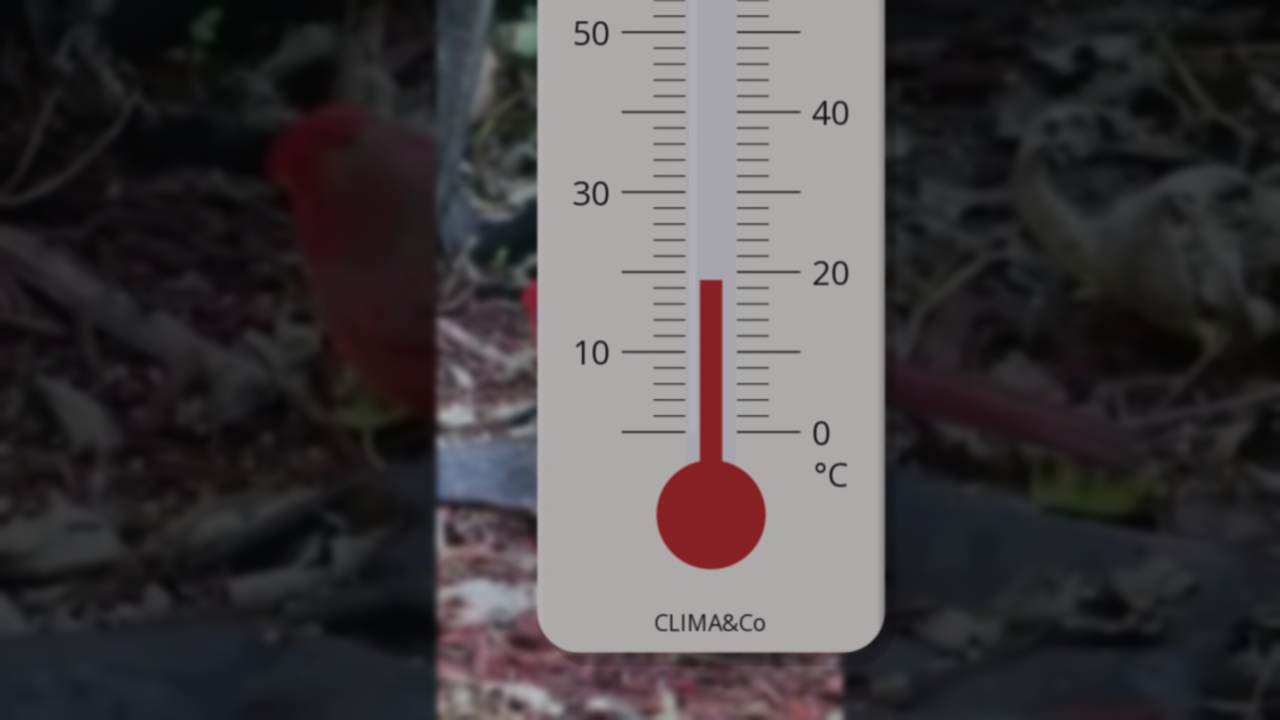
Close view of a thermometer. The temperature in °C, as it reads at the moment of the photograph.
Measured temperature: 19 °C
